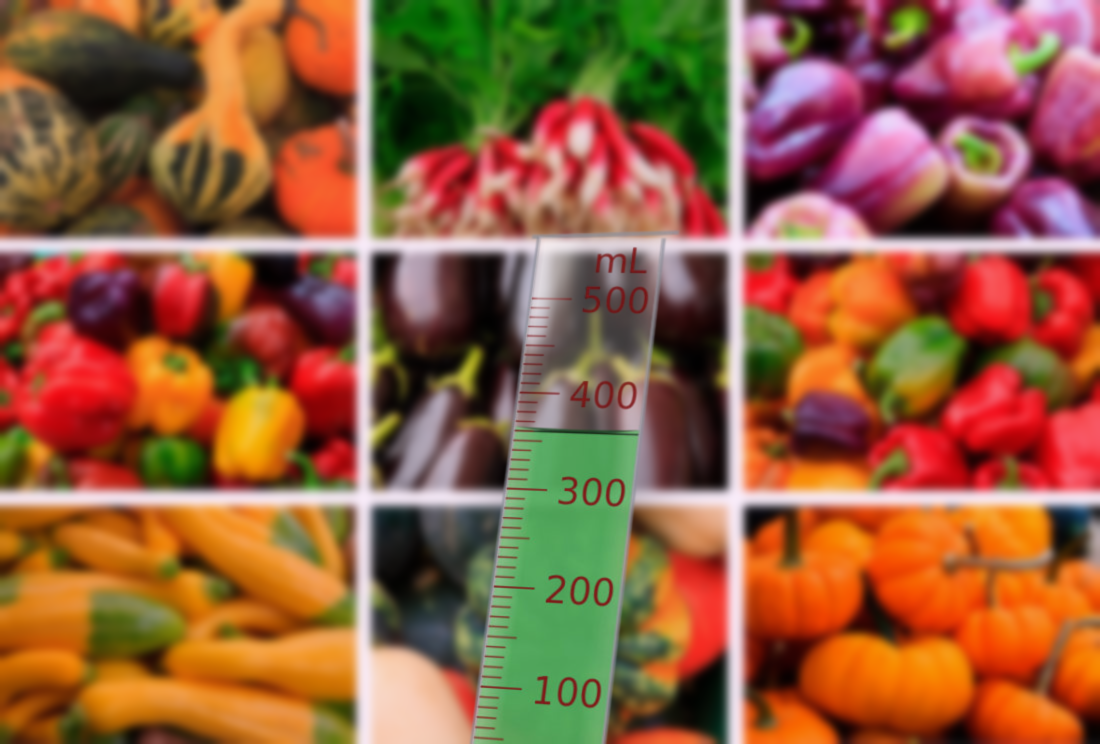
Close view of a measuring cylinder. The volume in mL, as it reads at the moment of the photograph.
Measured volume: 360 mL
